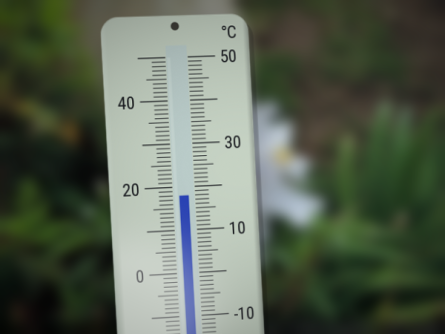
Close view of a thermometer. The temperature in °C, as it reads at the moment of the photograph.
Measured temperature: 18 °C
